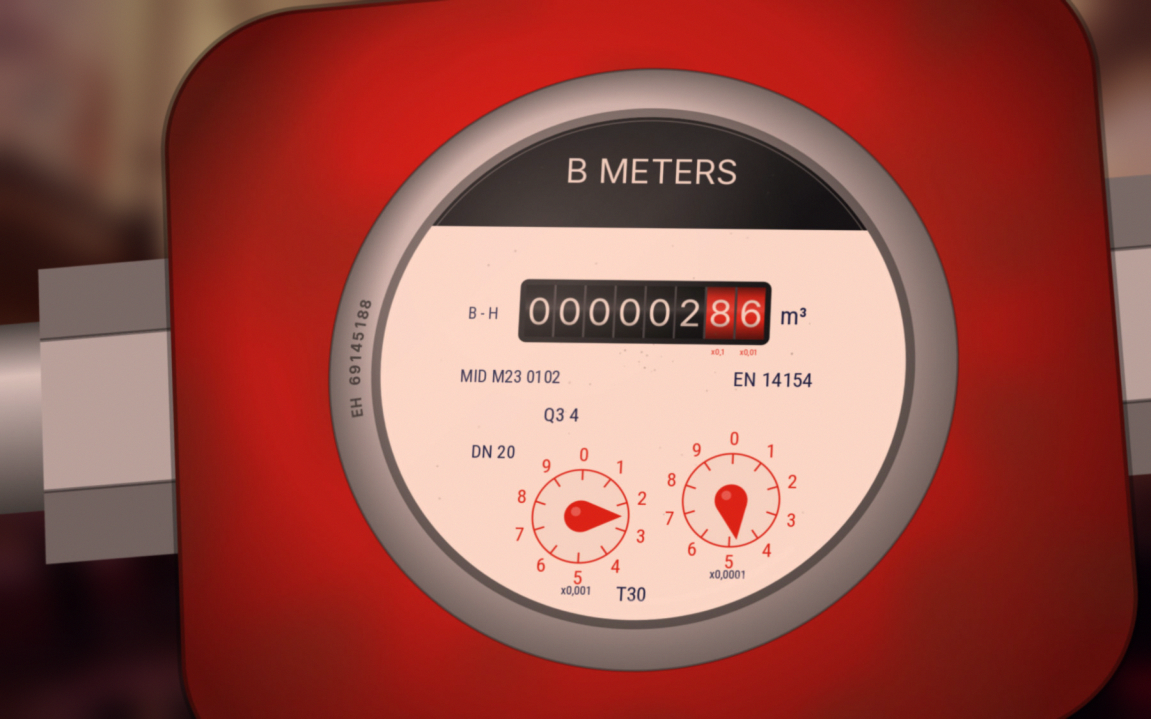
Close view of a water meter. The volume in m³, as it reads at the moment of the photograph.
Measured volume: 2.8624 m³
